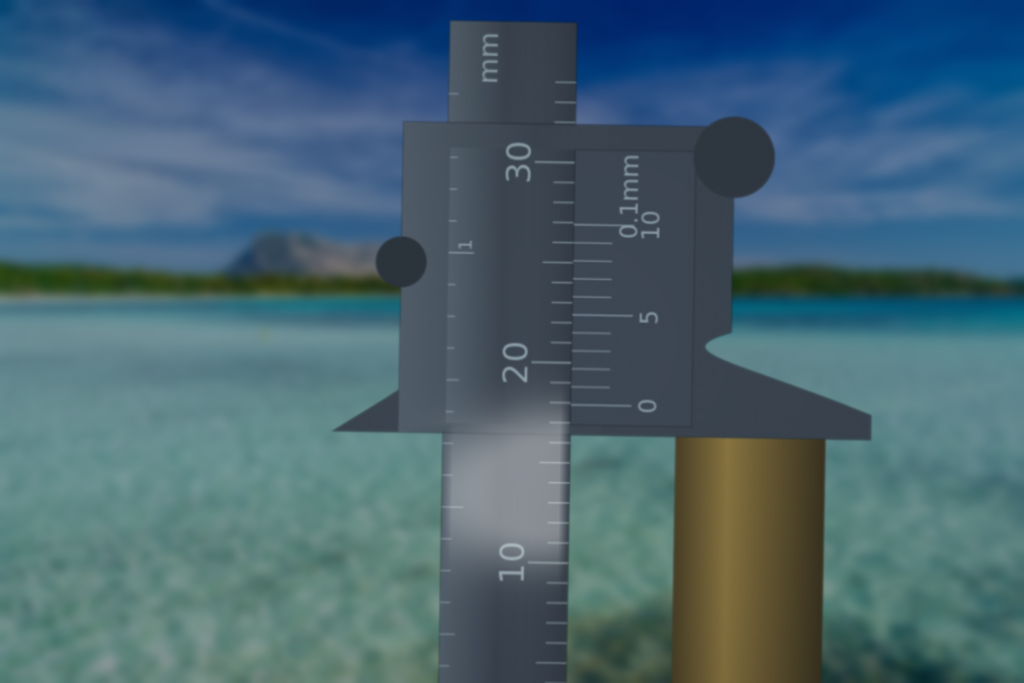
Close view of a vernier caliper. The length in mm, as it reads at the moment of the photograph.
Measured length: 17.9 mm
